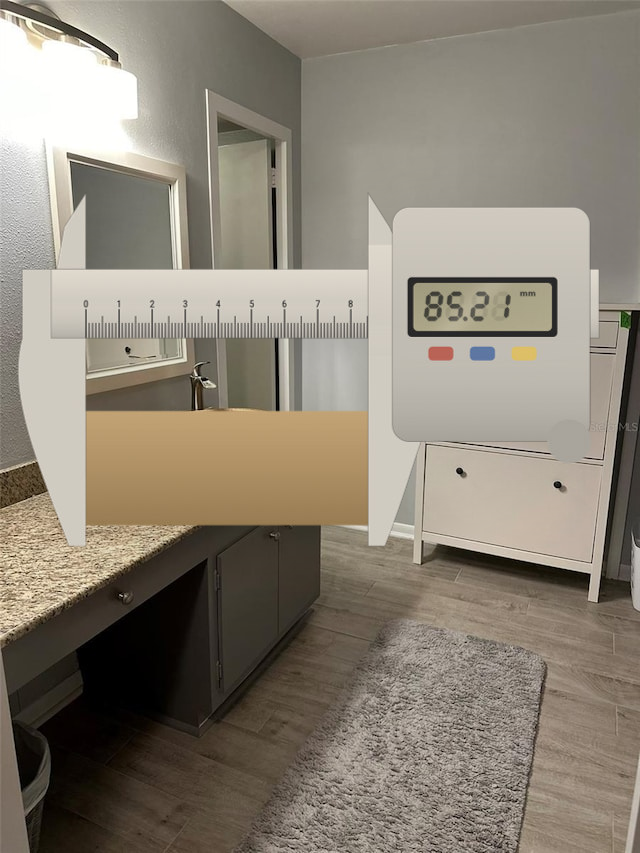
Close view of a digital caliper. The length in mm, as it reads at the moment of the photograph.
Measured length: 85.21 mm
